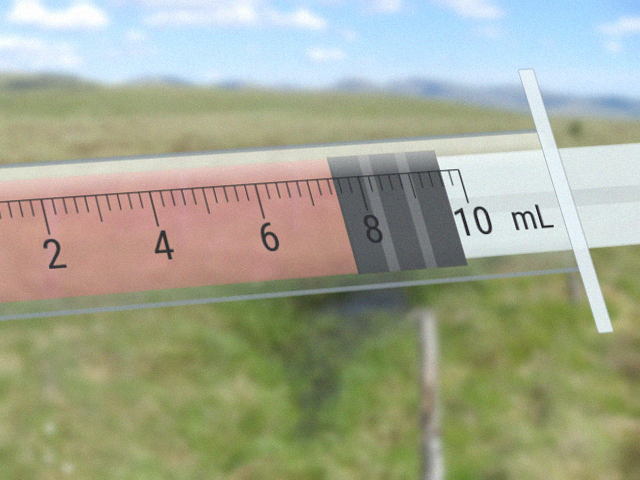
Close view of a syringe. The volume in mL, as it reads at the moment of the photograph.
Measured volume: 7.5 mL
